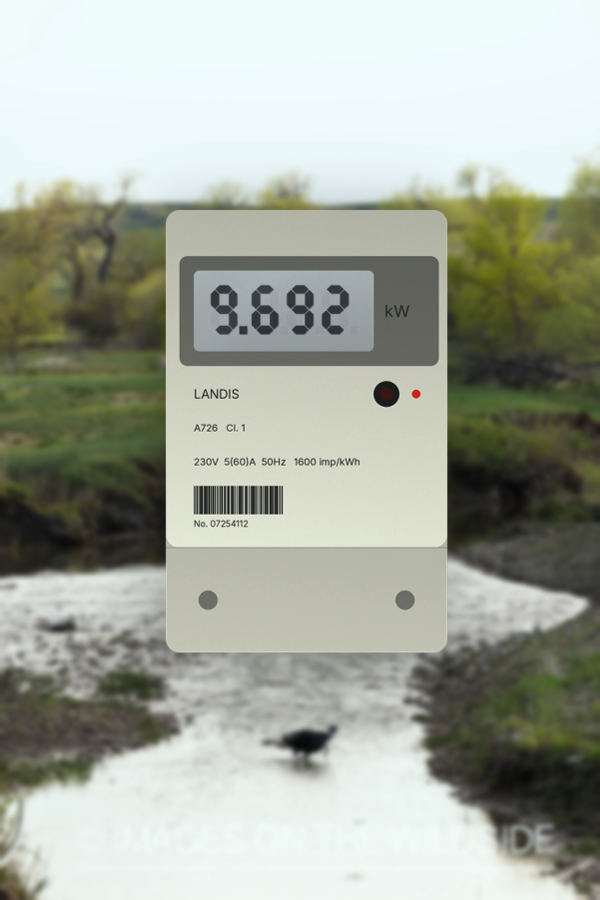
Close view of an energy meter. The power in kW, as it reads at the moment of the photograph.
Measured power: 9.692 kW
